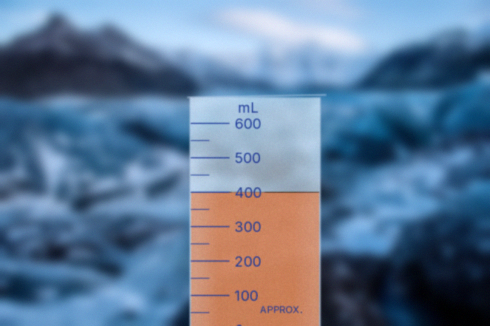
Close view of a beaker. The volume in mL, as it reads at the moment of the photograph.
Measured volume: 400 mL
